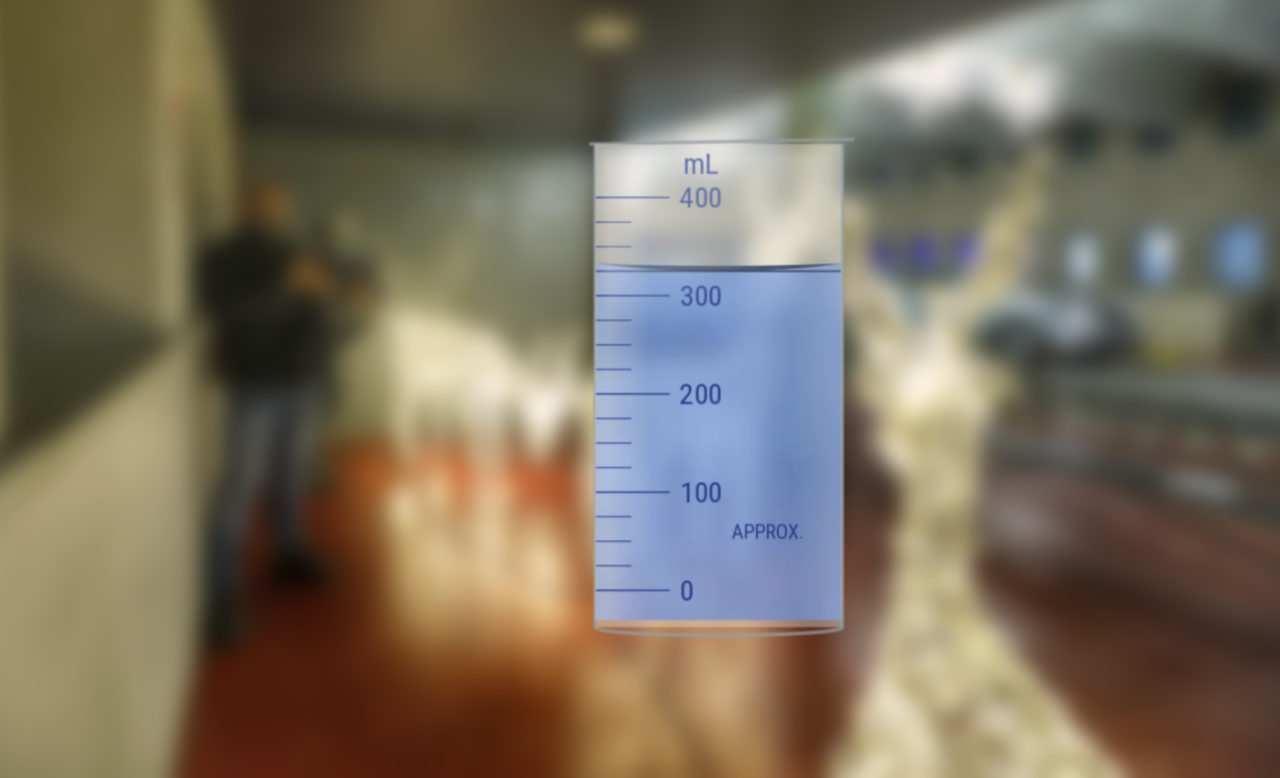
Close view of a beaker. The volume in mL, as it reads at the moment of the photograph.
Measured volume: 325 mL
